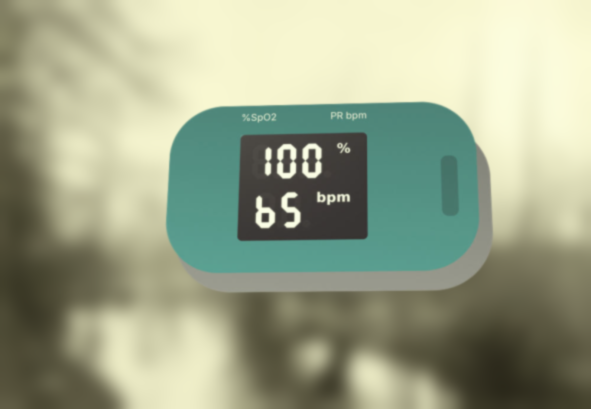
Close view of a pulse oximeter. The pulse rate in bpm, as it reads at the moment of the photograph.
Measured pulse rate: 65 bpm
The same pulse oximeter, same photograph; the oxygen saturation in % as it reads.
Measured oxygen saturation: 100 %
